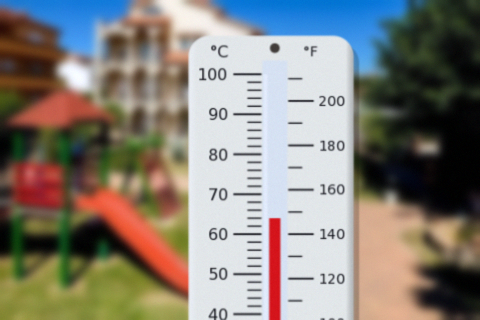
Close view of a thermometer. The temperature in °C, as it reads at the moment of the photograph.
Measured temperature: 64 °C
